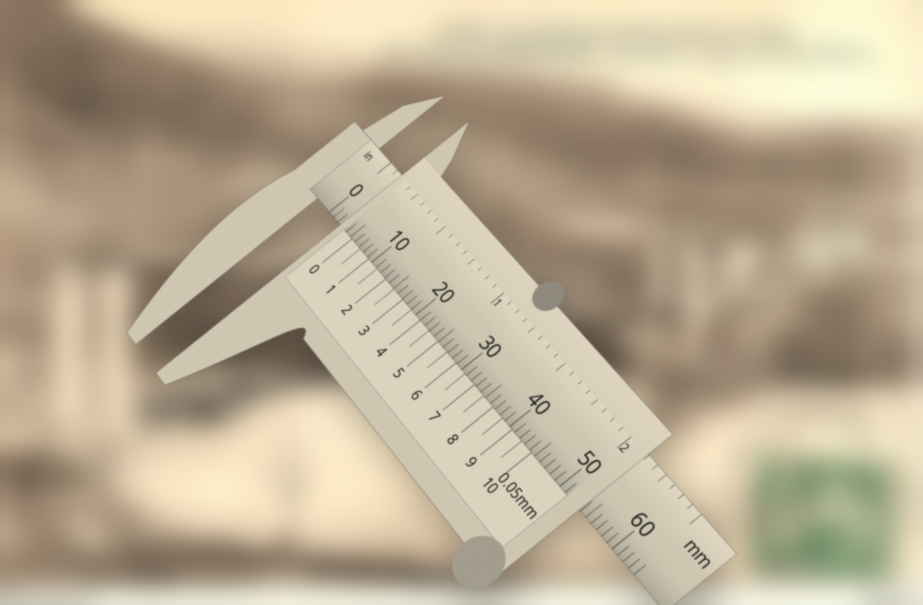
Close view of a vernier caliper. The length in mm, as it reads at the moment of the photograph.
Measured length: 5.4 mm
